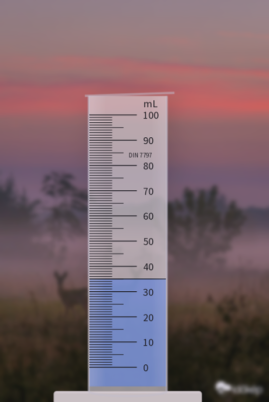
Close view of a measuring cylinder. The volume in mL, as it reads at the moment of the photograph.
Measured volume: 35 mL
